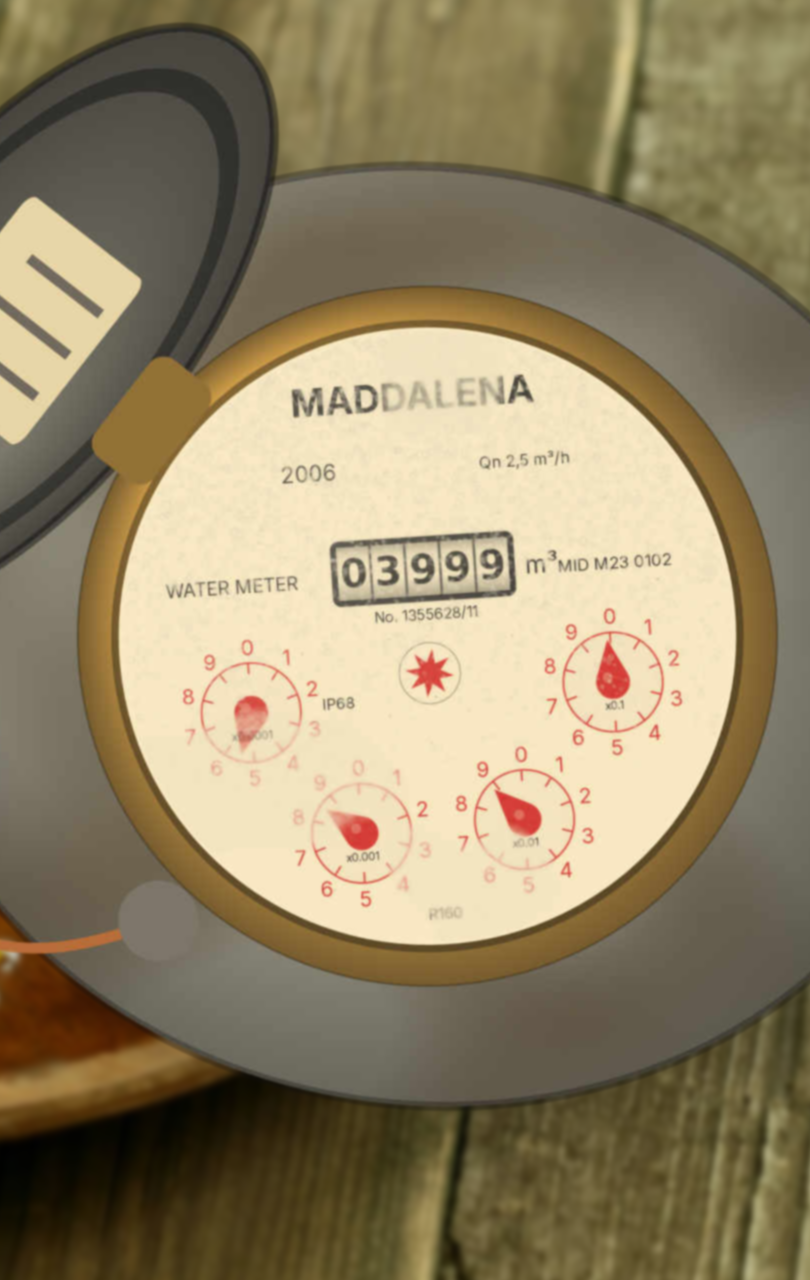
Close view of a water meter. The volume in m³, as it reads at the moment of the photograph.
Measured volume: 3998.9885 m³
